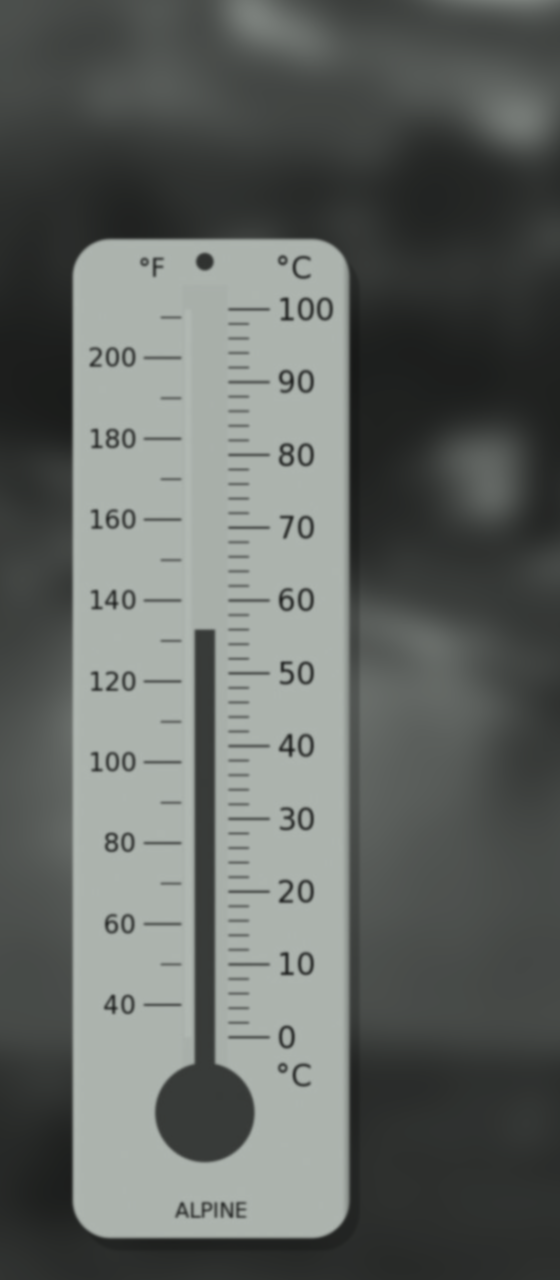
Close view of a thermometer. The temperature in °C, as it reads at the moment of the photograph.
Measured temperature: 56 °C
